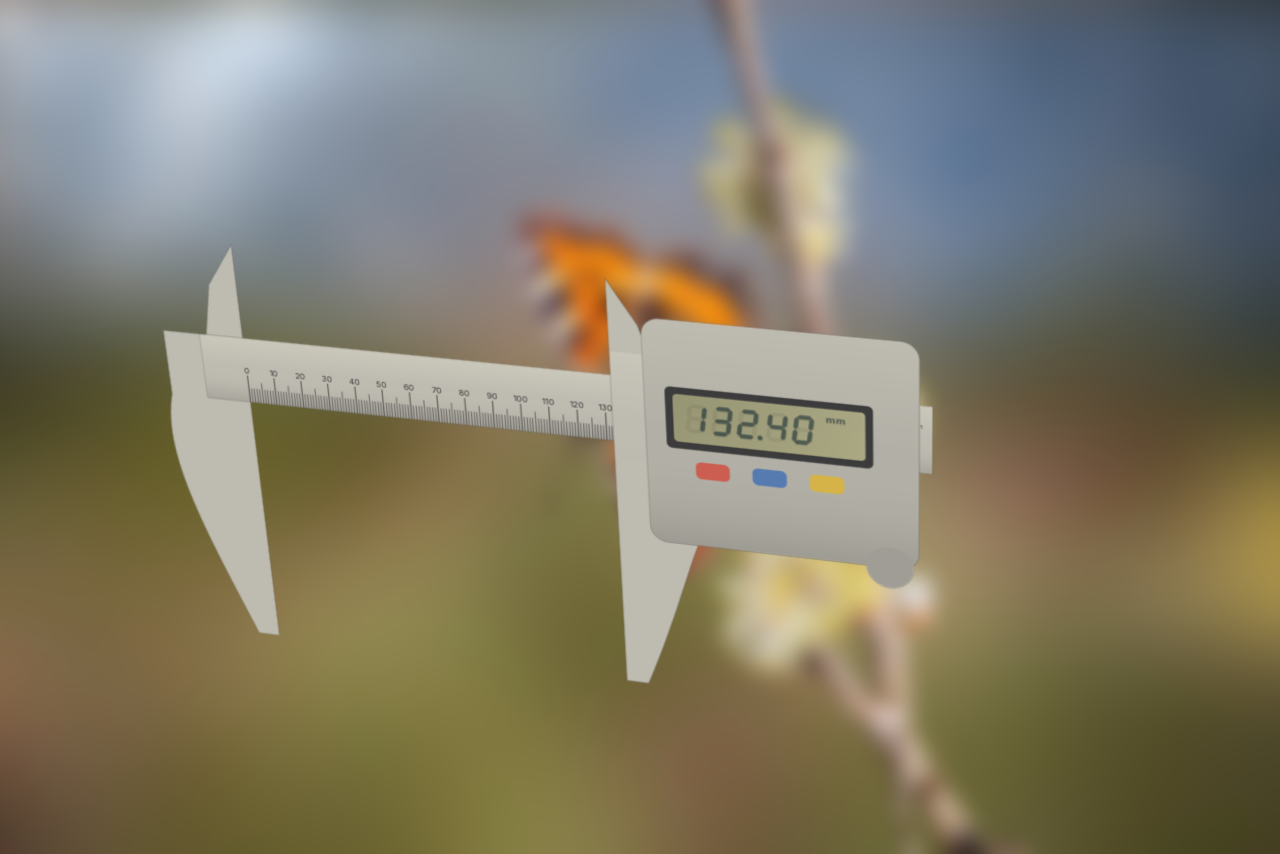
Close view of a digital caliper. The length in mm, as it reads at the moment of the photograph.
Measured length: 132.40 mm
